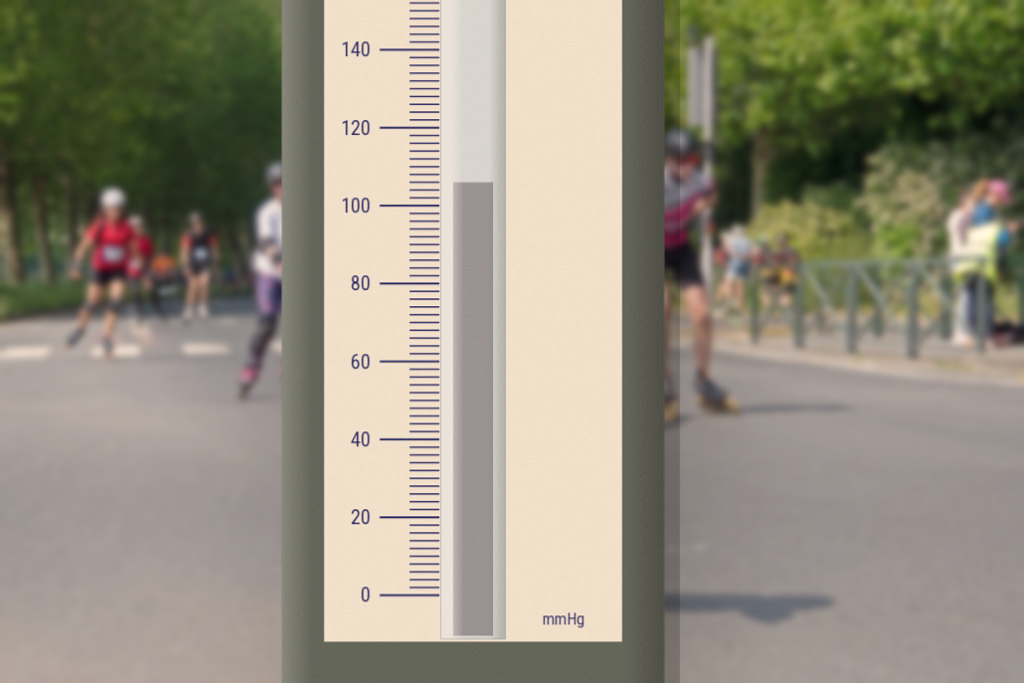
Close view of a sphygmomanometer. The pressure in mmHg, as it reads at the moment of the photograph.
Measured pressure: 106 mmHg
